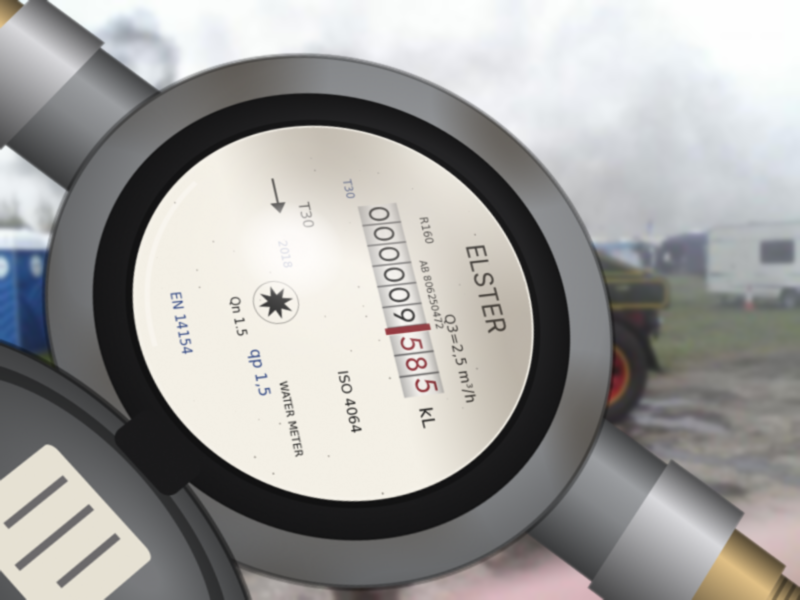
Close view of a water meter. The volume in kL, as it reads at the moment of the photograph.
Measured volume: 9.585 kL
